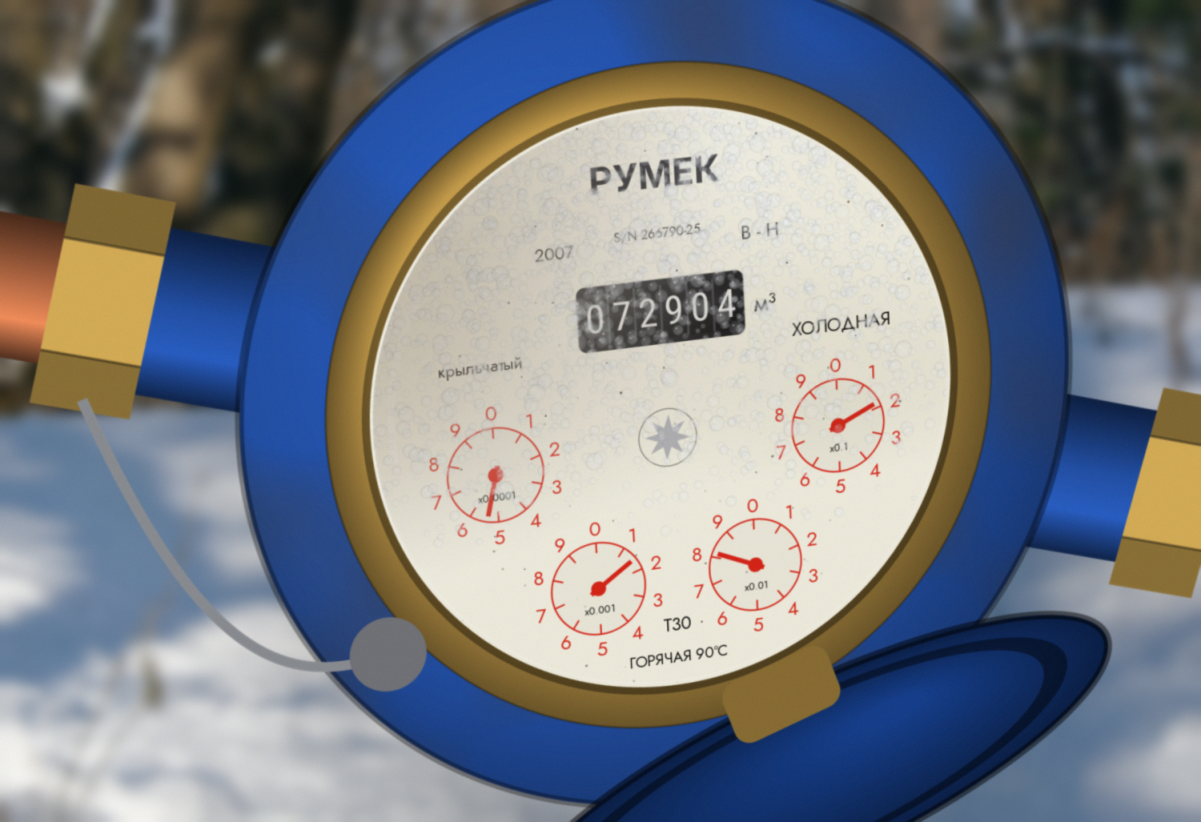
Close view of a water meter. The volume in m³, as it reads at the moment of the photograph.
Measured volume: 72904.1815 m³
